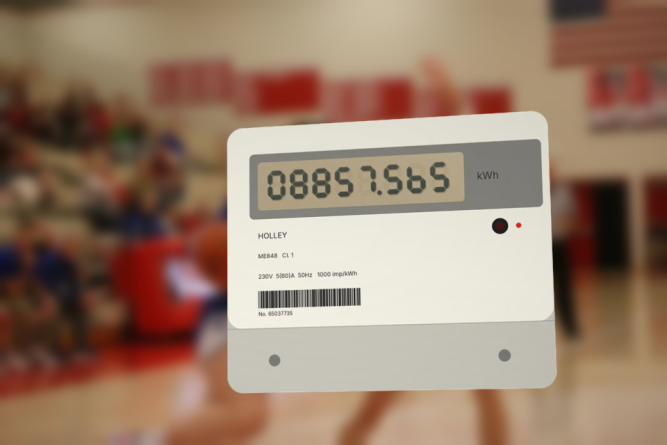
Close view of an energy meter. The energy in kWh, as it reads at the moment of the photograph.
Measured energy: 8857.565 kWh
